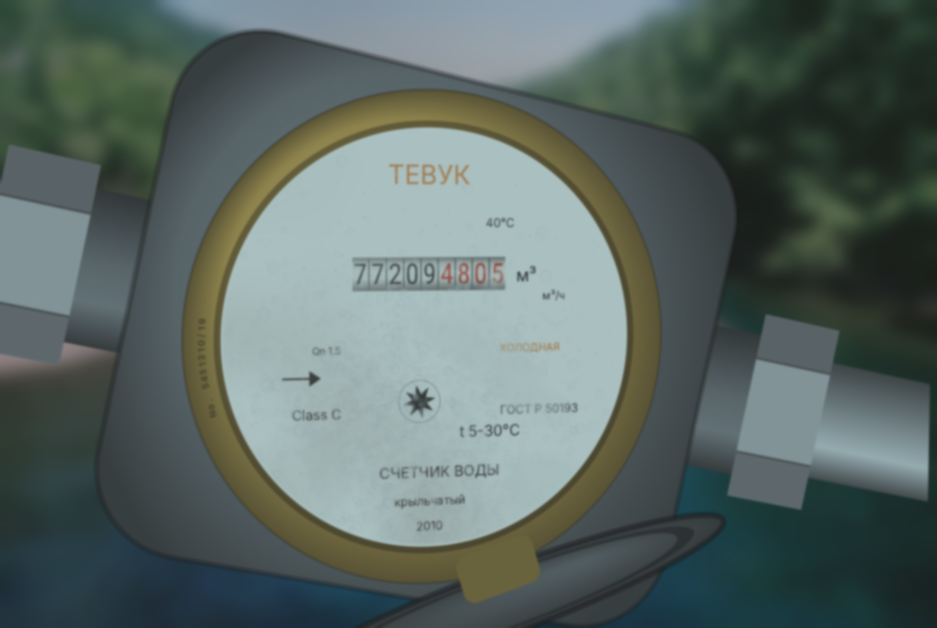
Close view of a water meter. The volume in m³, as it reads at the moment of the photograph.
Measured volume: 77209.4805 m³
